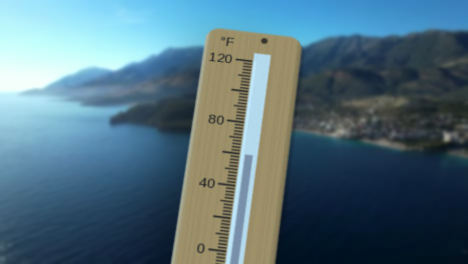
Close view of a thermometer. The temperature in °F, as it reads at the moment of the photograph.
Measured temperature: 60 °F
